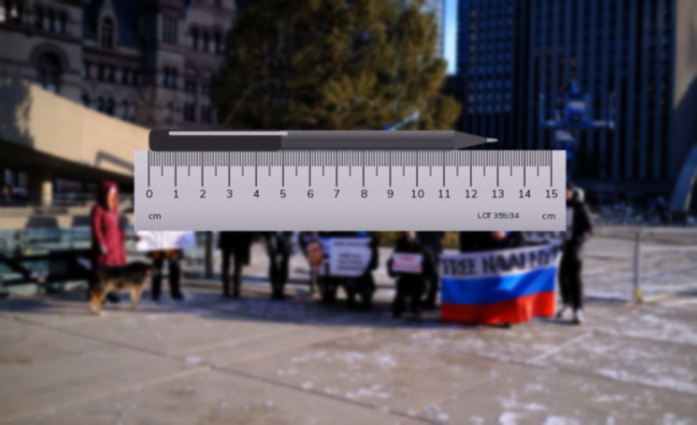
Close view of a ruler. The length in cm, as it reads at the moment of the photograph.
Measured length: 13 cm
